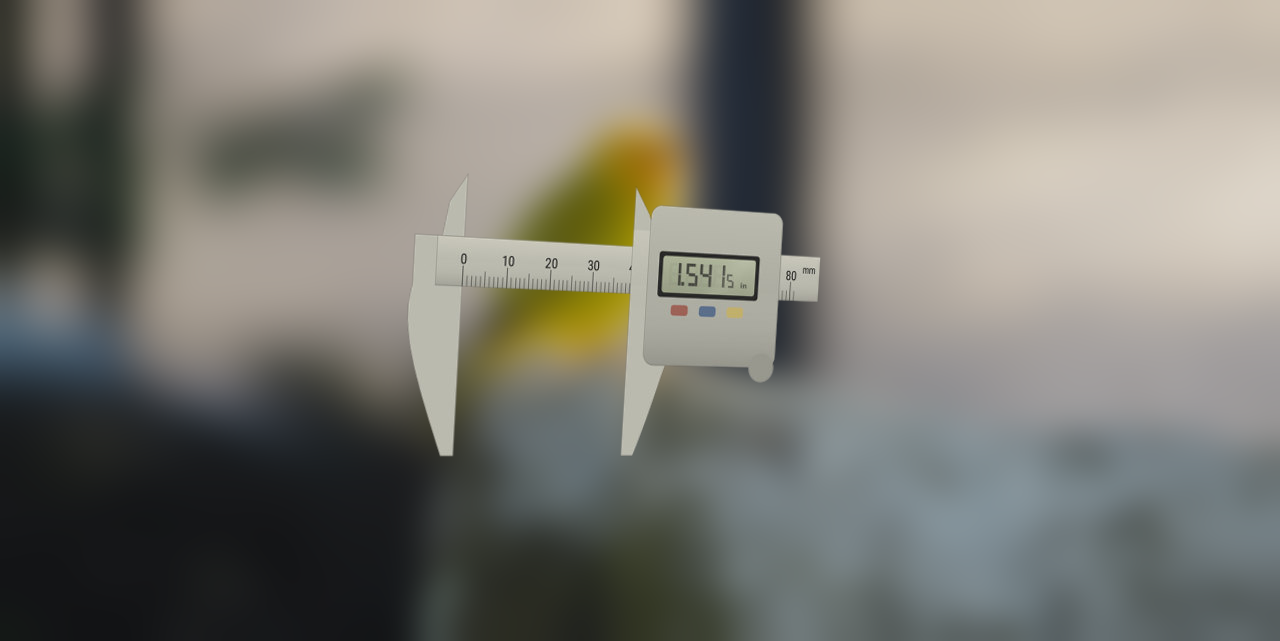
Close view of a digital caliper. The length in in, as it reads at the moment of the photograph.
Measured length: 1.5415 in
